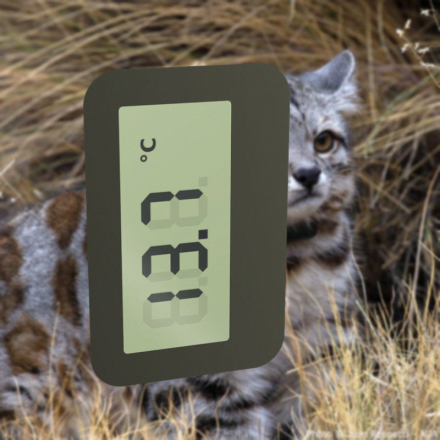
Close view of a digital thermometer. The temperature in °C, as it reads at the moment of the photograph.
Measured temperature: 13.7 °C
